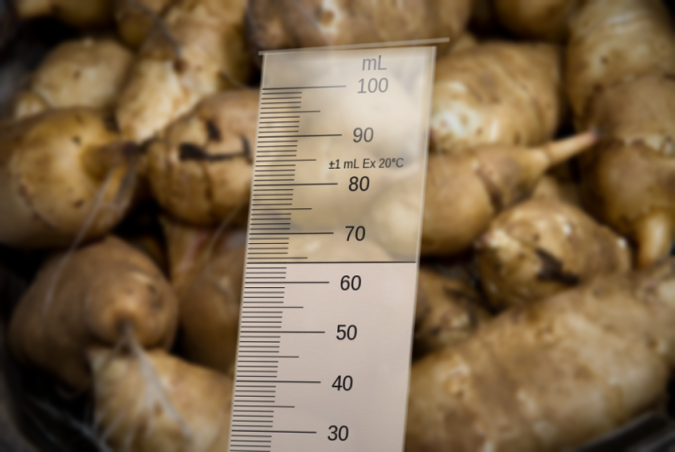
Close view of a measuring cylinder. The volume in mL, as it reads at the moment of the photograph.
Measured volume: 64 mL
